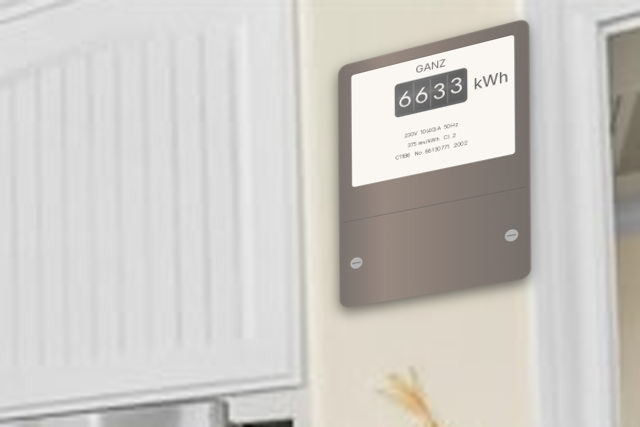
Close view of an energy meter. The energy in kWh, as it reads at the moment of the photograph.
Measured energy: 6633 kWh
